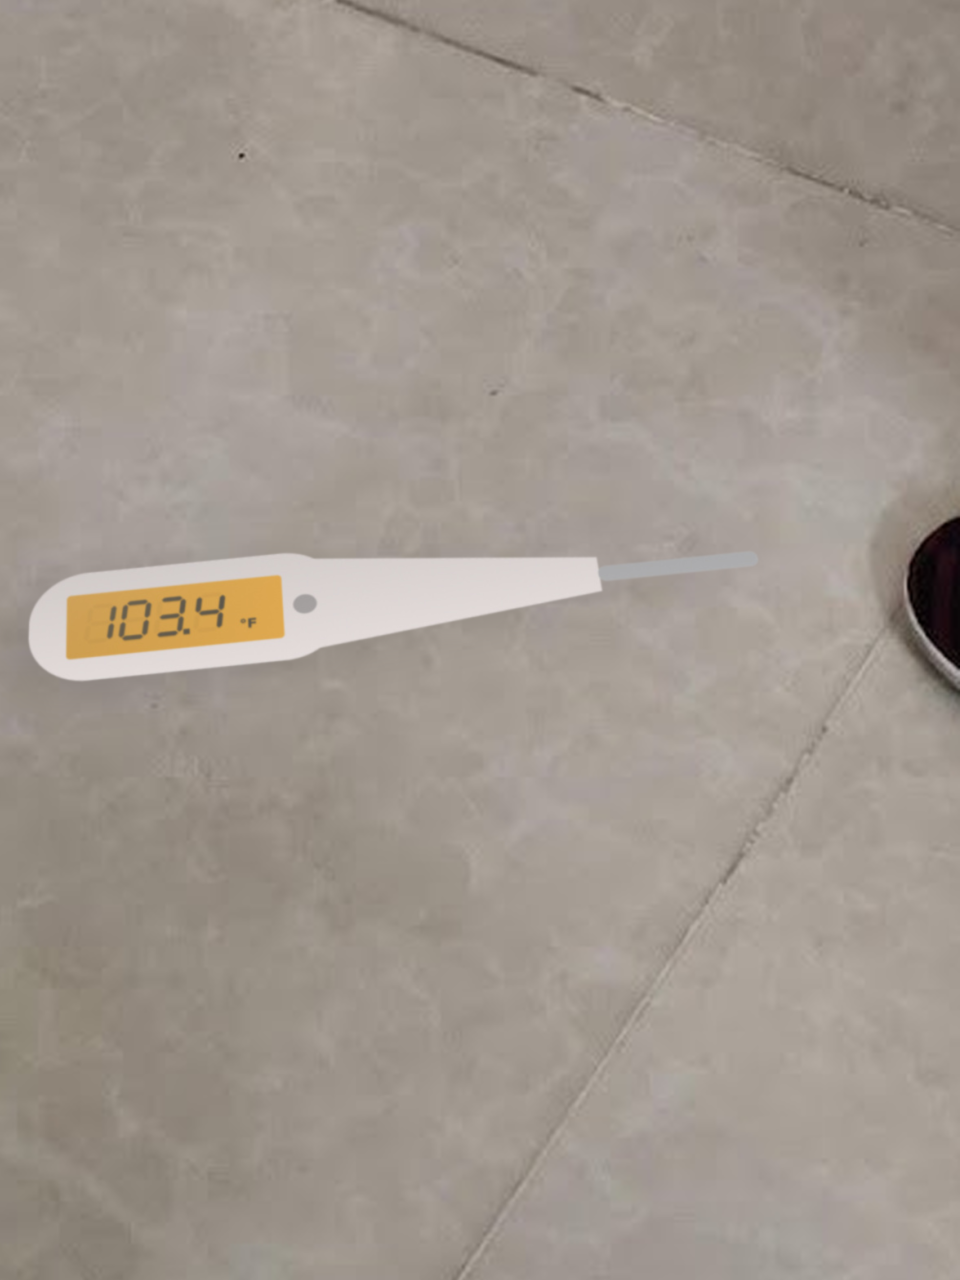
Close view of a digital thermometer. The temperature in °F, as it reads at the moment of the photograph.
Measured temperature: 103.4 °F
